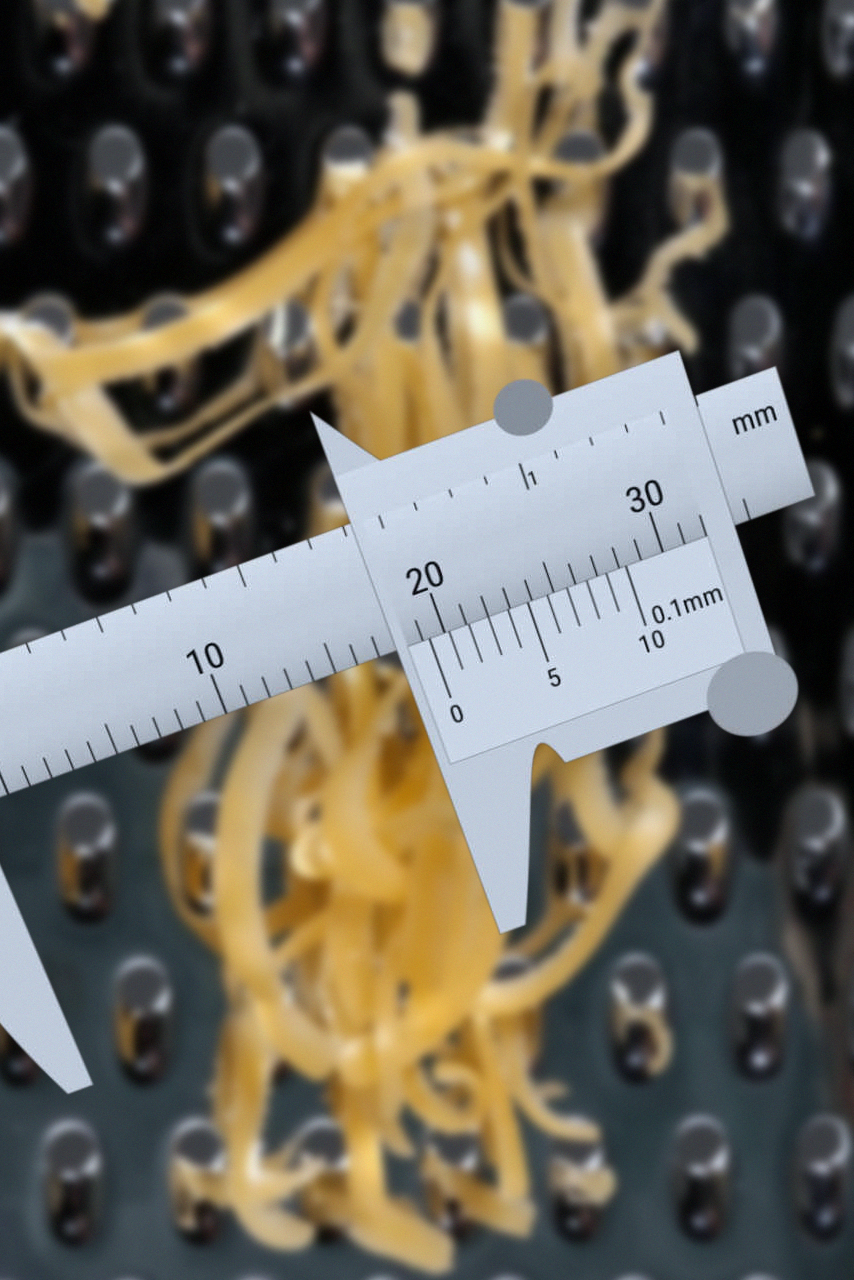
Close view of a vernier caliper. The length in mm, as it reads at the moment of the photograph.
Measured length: 19.3 mm
